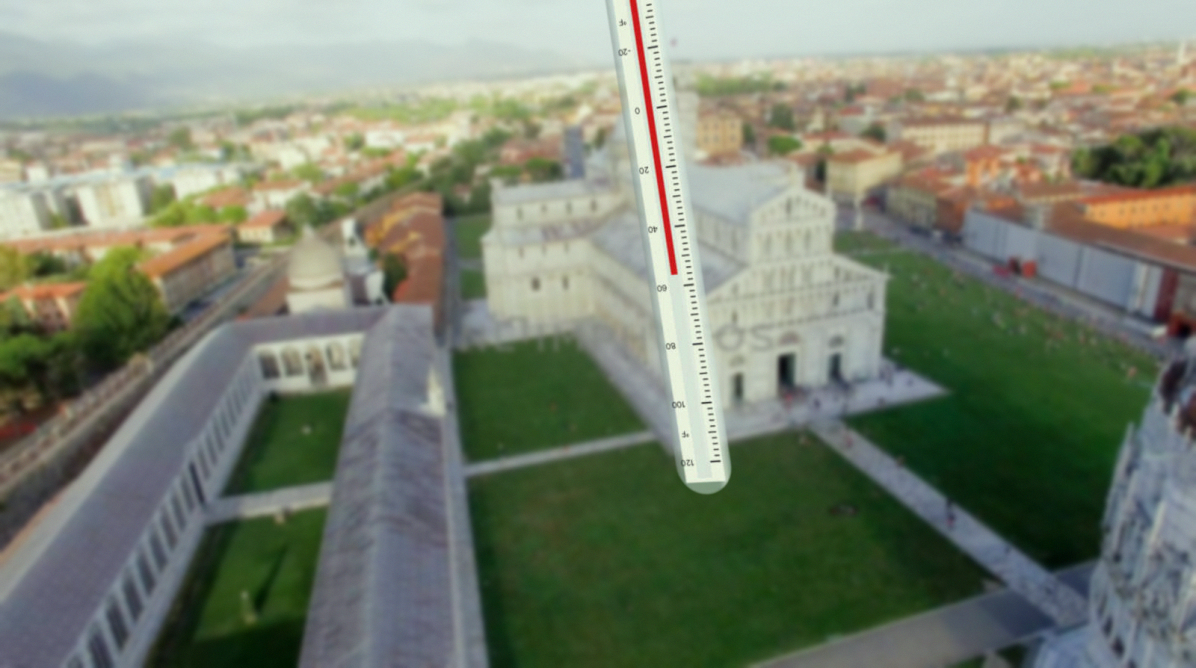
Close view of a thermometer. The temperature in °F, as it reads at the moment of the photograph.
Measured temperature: 56 °F
